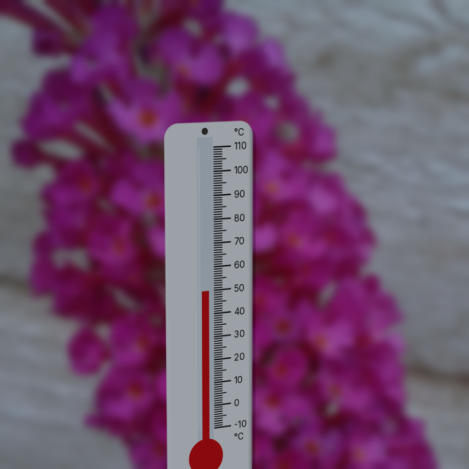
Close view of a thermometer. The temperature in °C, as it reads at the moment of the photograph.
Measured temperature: 50 °C
